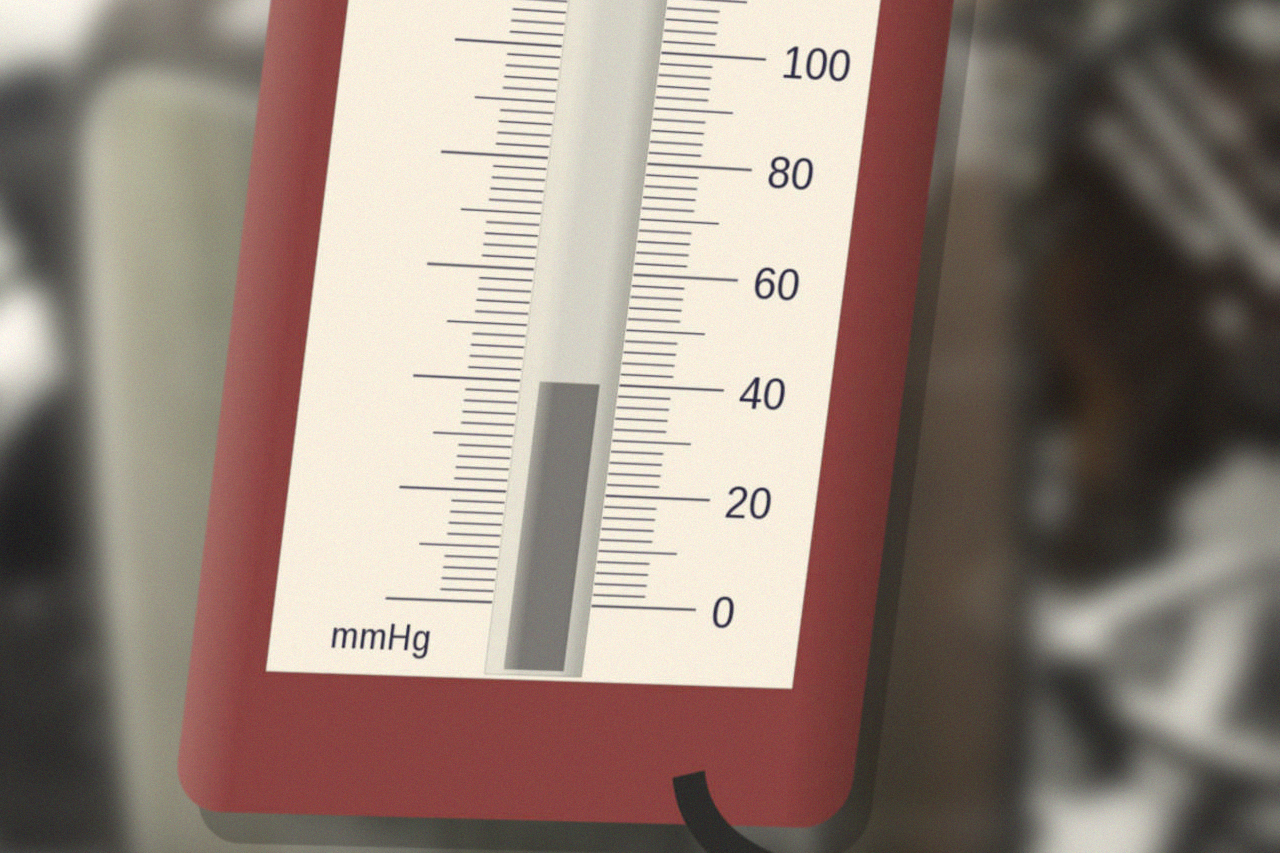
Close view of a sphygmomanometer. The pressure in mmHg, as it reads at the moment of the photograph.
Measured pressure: 40 mmHg
